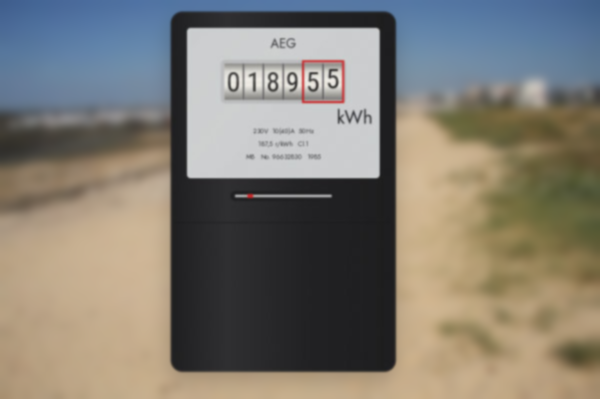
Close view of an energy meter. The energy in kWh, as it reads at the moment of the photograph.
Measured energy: 189.55 kWh
